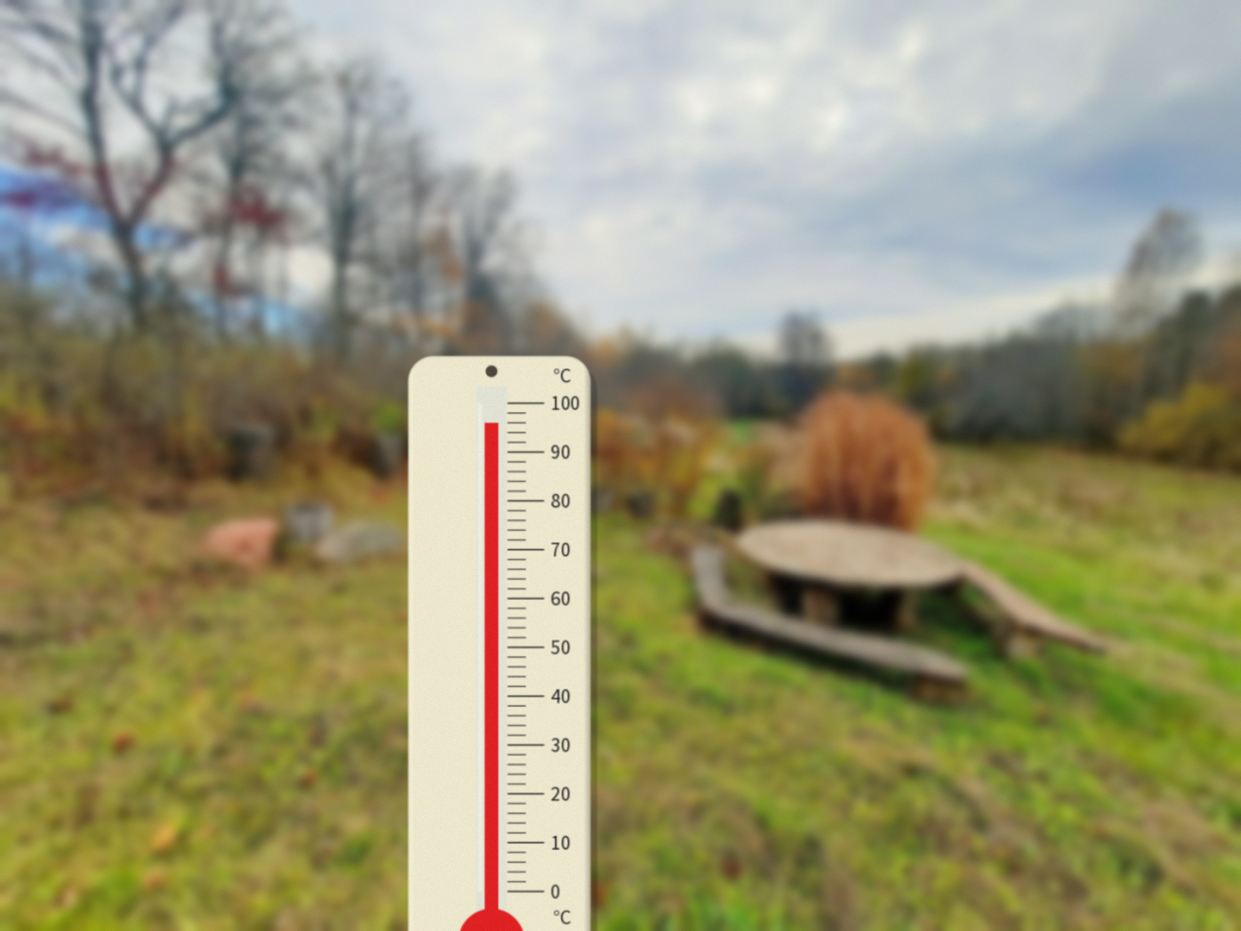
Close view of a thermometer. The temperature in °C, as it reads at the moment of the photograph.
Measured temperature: 96 °C
